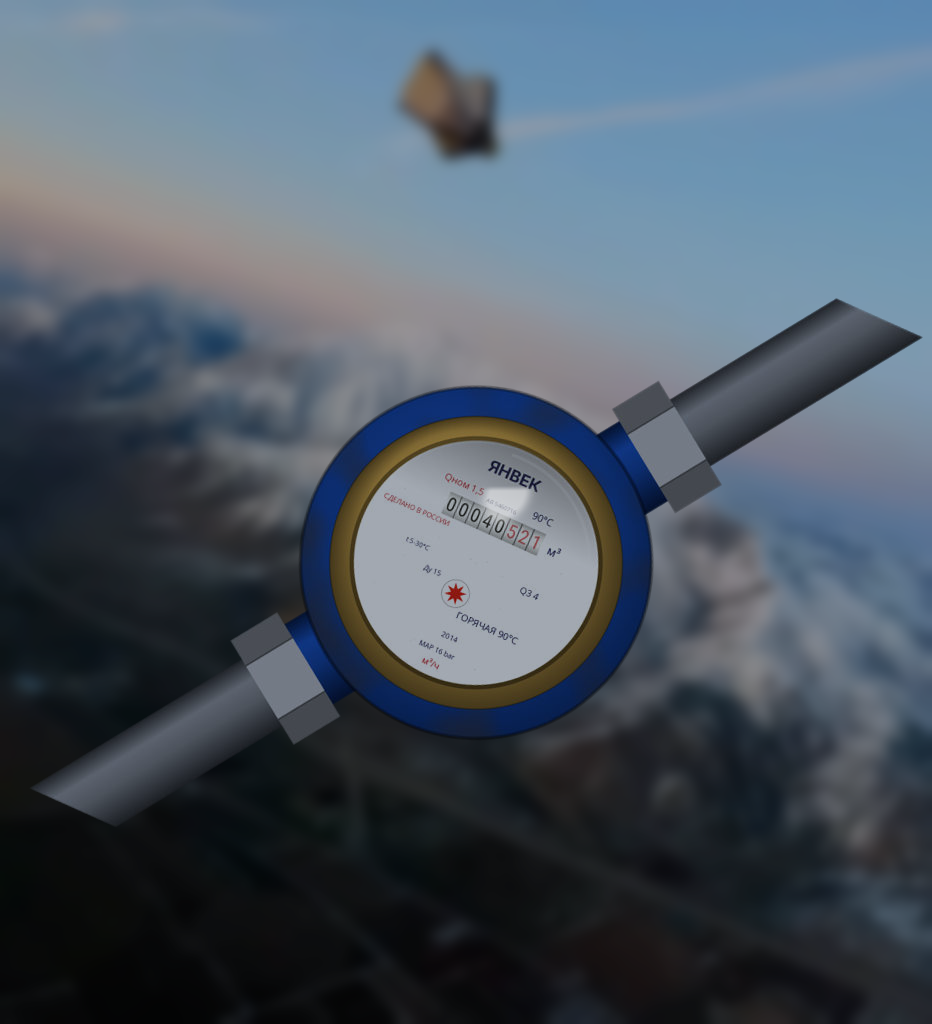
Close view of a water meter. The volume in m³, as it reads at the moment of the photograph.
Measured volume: 40.521 m³
